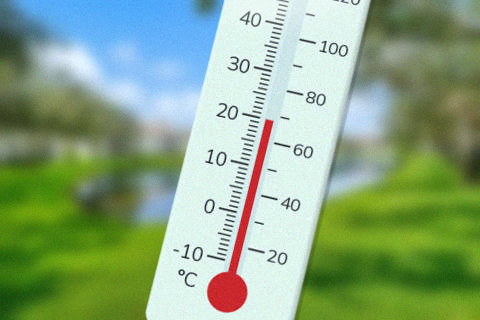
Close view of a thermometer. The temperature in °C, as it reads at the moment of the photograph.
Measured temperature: 20 °C
